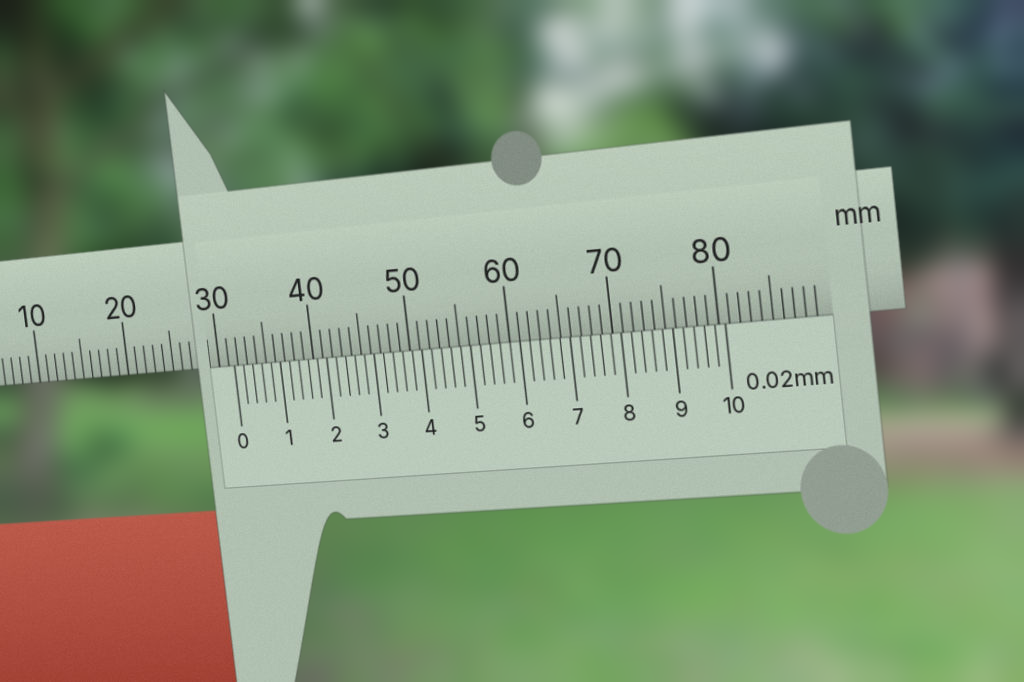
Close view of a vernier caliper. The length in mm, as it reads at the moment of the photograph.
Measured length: 31.6 mm
